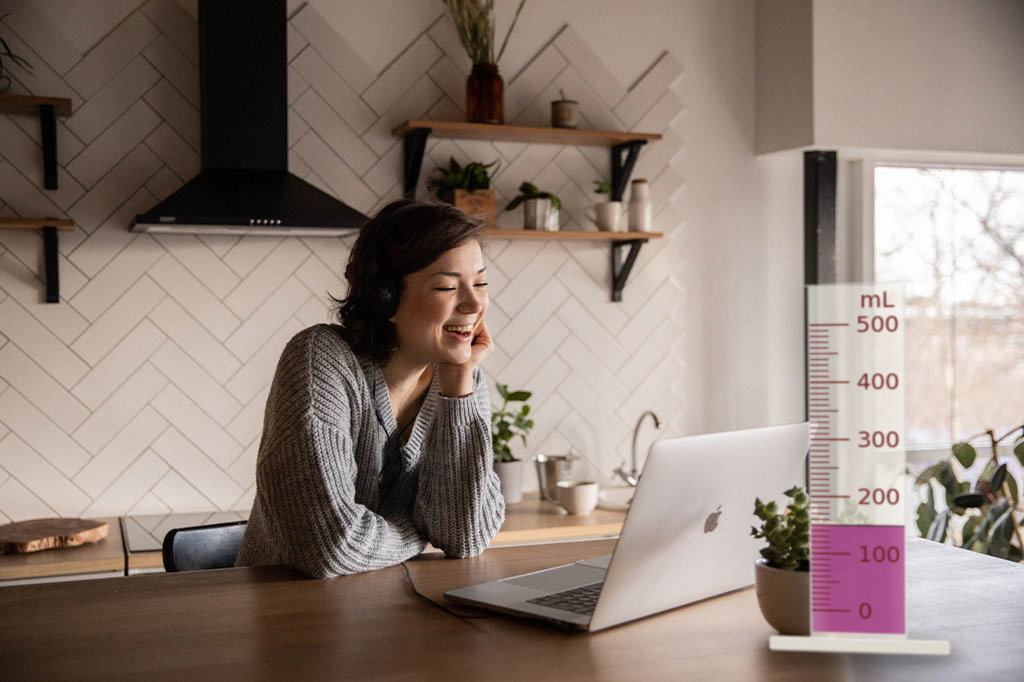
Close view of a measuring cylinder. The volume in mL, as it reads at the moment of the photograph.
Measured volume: 150 mL
